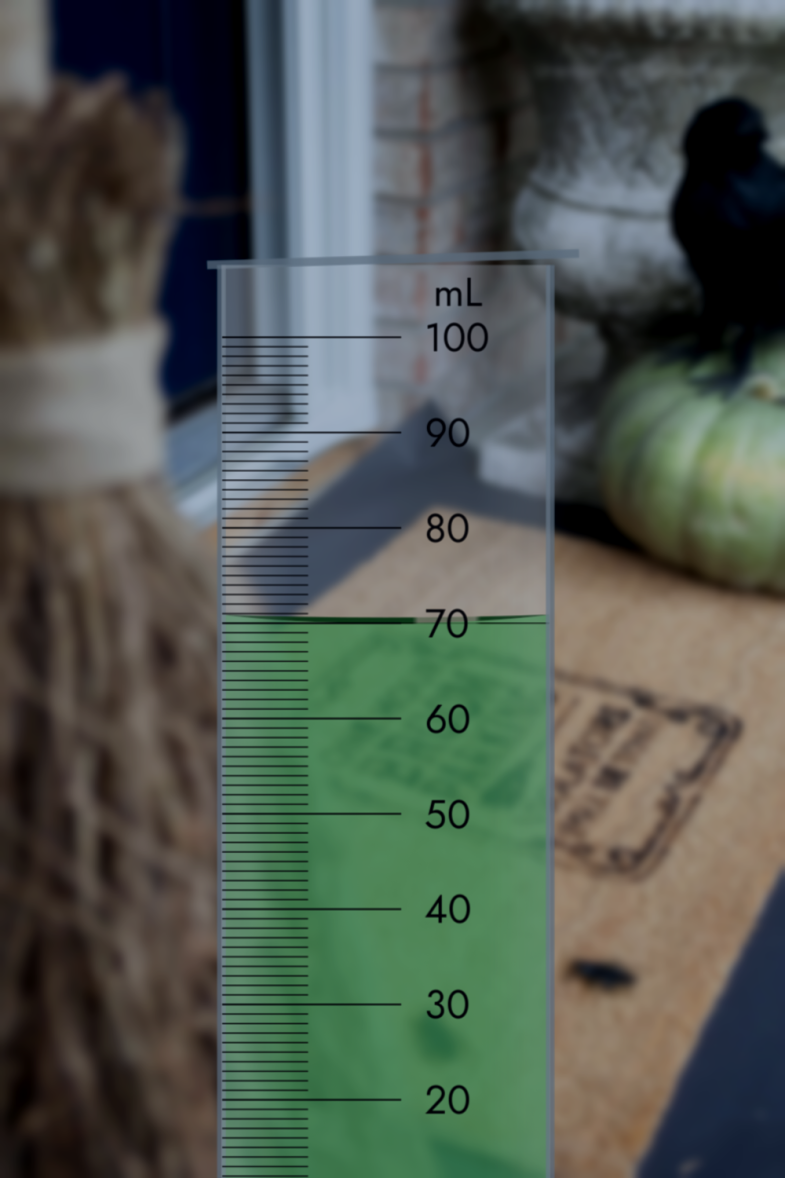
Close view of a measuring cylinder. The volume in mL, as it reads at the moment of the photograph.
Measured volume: 70 mL
